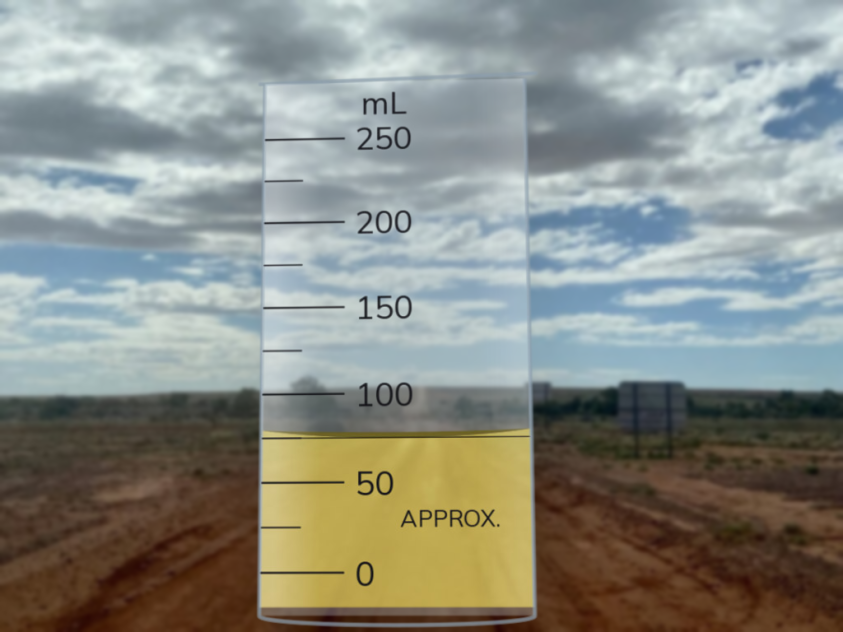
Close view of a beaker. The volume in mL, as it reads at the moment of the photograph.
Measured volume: 75 mL
